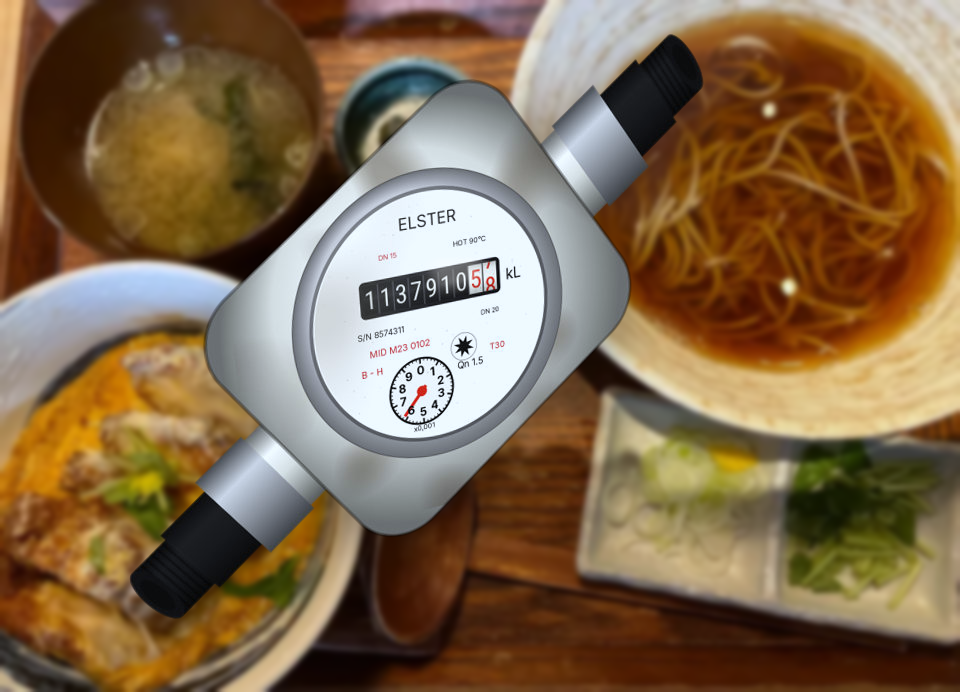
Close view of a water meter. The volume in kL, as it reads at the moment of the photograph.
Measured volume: 1137910.576 kL
